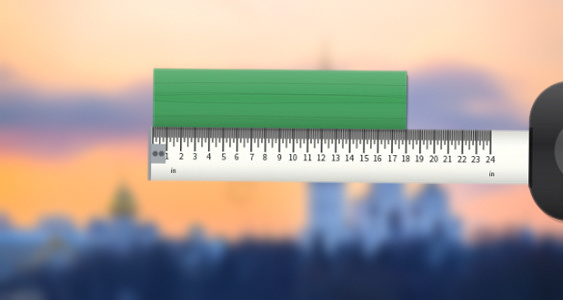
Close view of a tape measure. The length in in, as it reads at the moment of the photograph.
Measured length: 18 in
